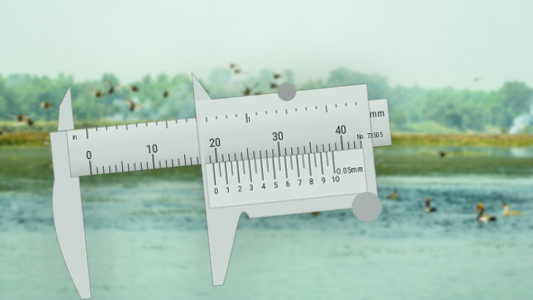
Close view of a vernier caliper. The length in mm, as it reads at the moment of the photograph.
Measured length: 19.4 mm
